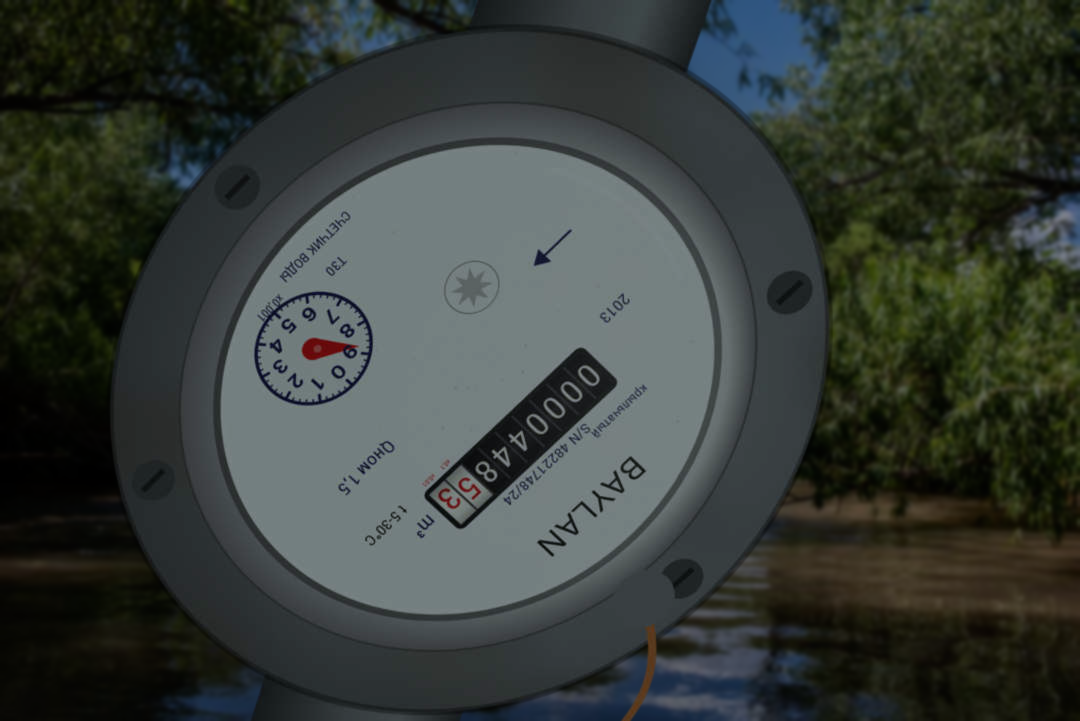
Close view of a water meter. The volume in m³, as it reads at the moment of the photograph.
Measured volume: 448.528 m³
